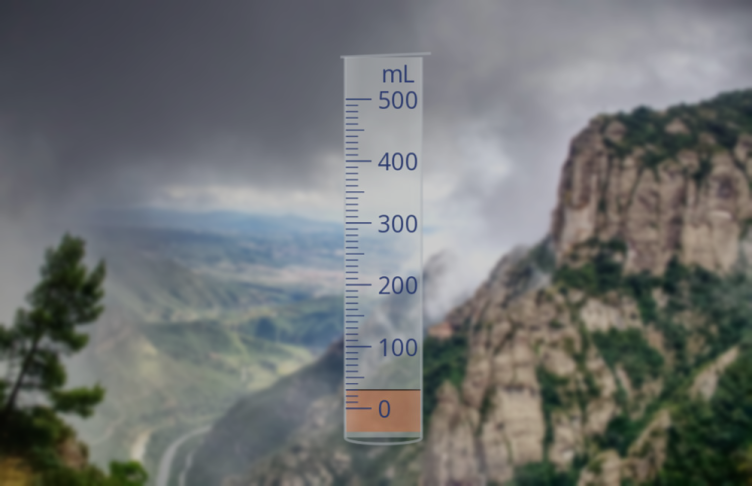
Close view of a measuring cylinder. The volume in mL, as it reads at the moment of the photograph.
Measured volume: 30 mL
